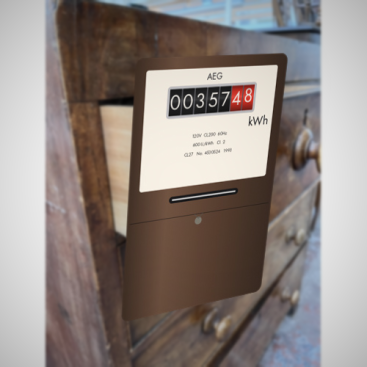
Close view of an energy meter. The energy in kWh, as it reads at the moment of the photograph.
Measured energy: 357.48 kWh
